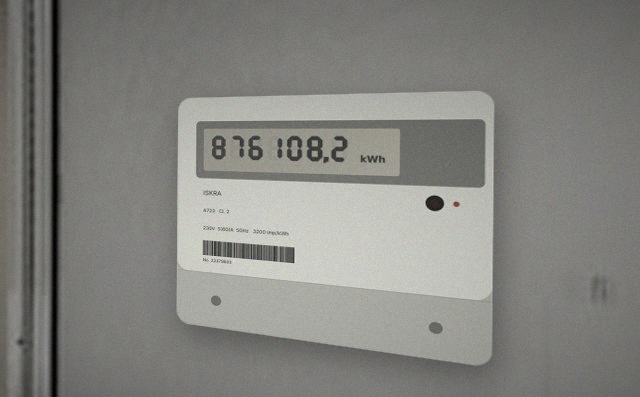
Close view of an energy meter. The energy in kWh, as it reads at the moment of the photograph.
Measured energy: 876108.2 kWh
